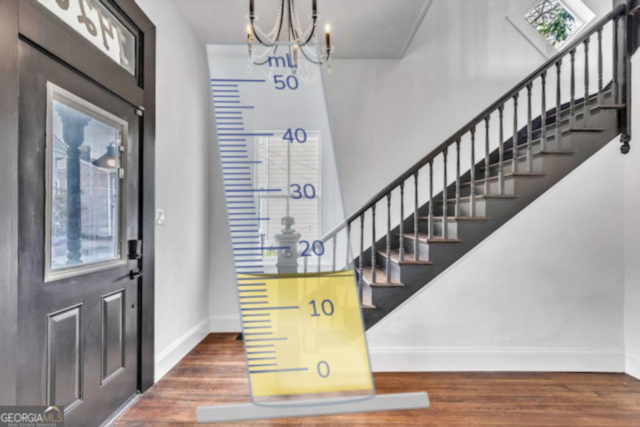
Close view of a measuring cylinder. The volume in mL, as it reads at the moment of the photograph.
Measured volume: 15 mL
